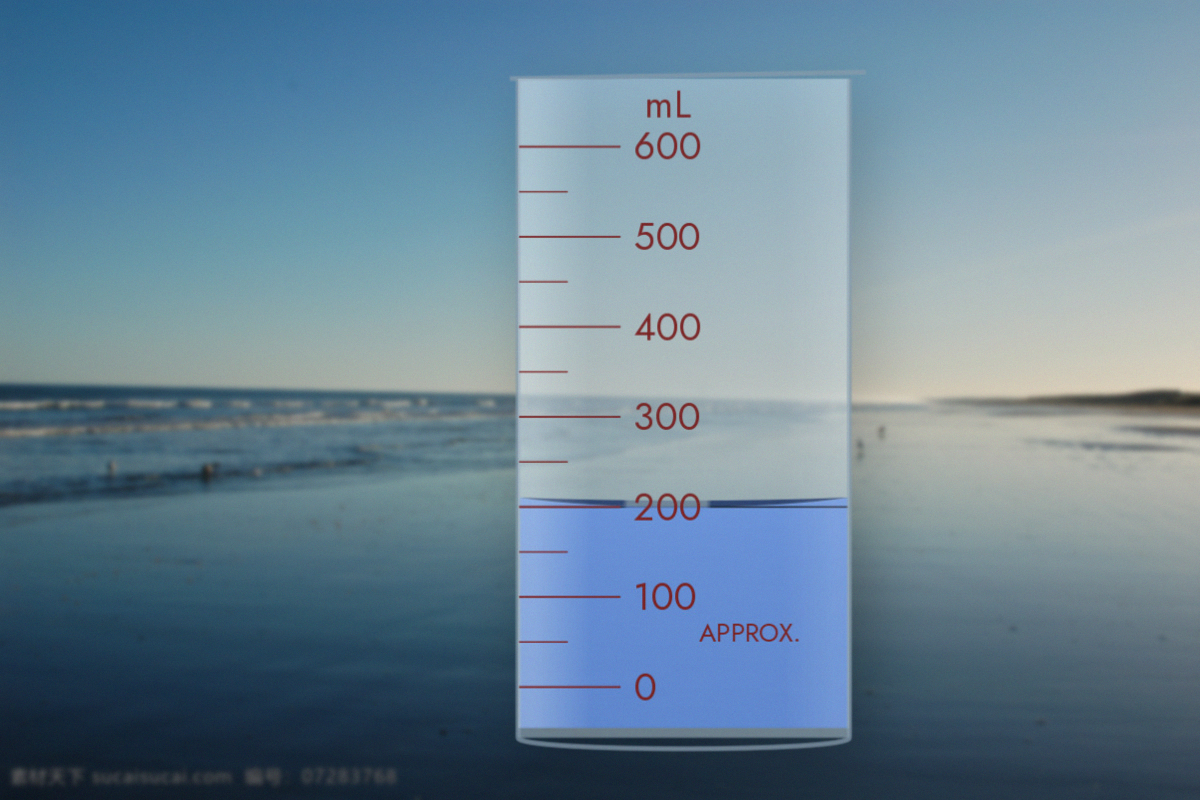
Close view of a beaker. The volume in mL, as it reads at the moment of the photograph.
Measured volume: 200 mL
